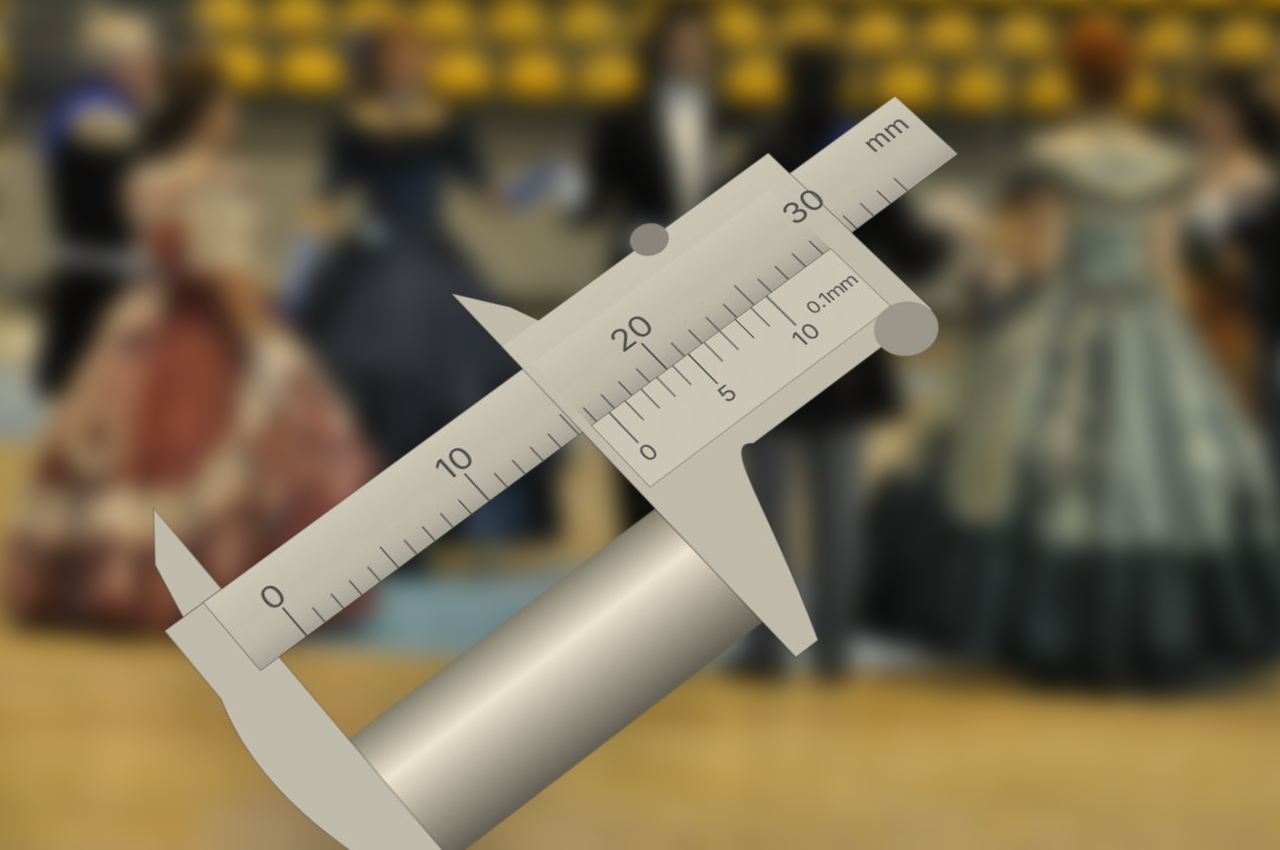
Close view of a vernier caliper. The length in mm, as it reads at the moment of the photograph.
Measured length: 16.7 mm
